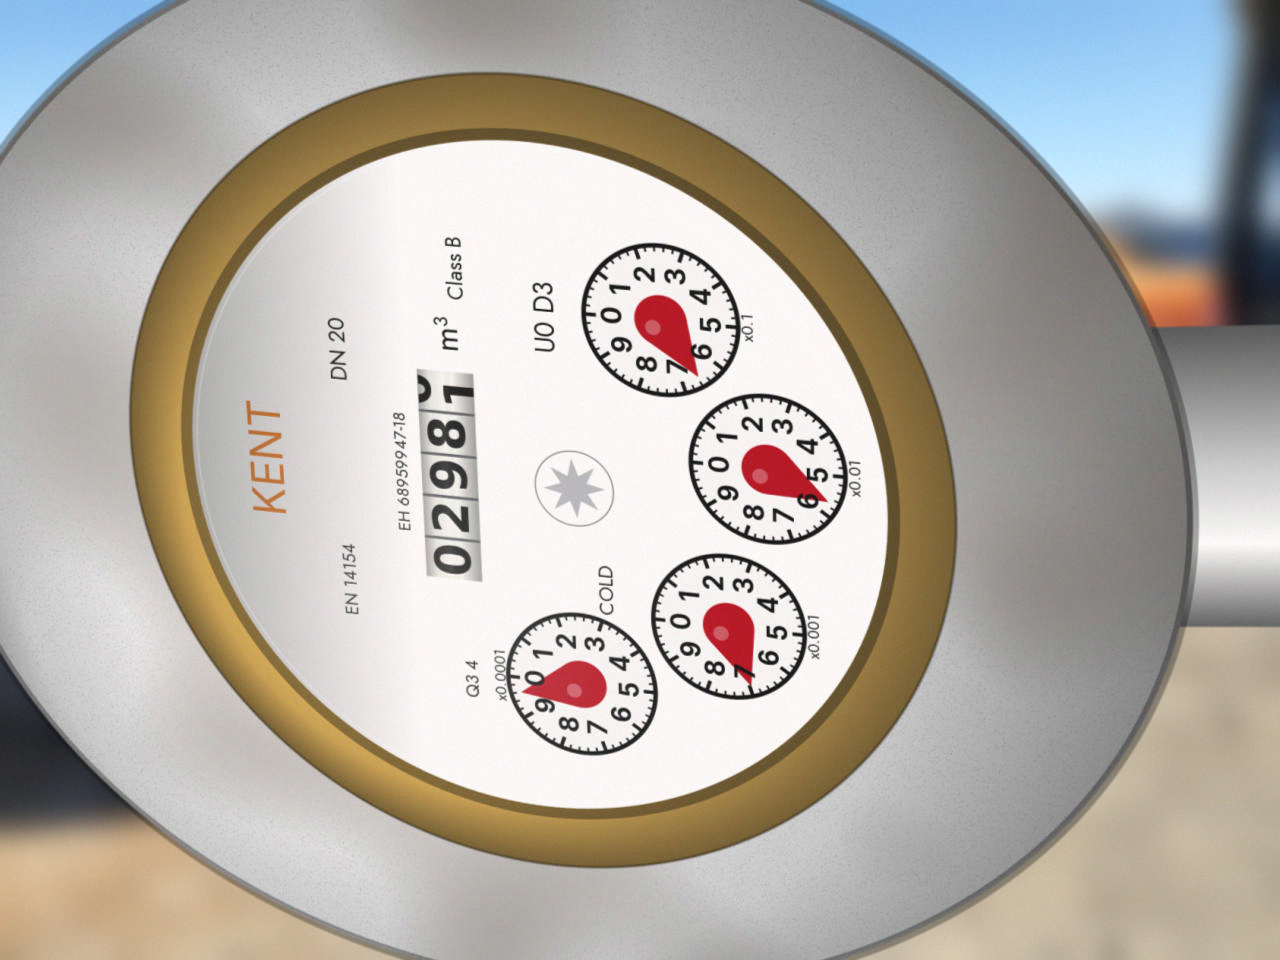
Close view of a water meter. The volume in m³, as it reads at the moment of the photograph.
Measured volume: 2980.6569 m³
